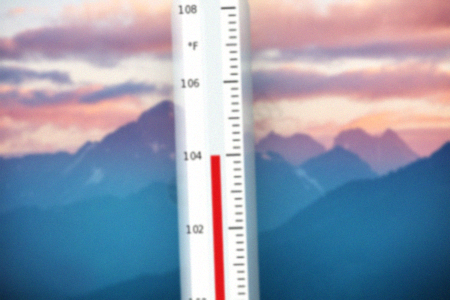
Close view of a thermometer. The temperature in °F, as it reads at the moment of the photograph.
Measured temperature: 104 °F
